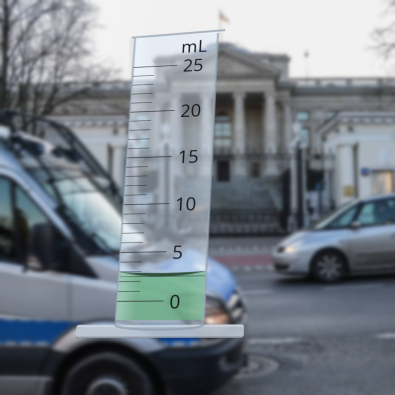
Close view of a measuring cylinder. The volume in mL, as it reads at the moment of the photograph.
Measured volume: 2.5 mL
